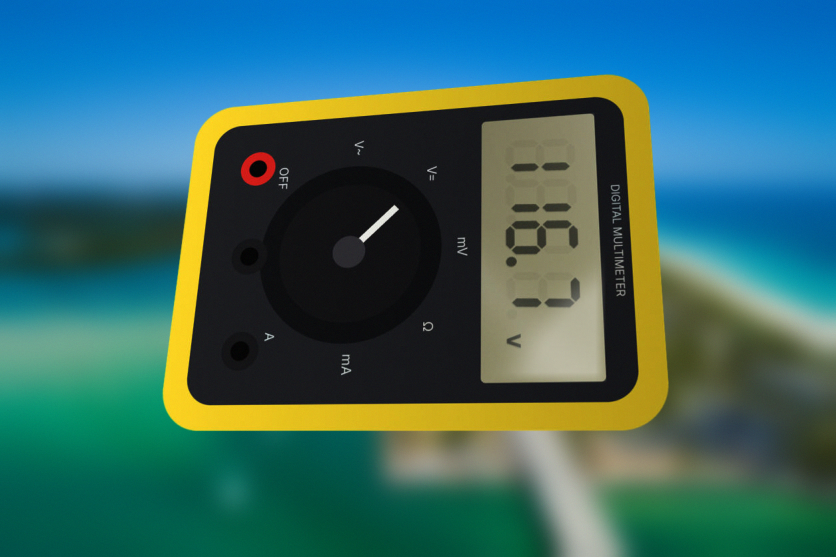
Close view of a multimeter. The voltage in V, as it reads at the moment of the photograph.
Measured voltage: 116.7 V
